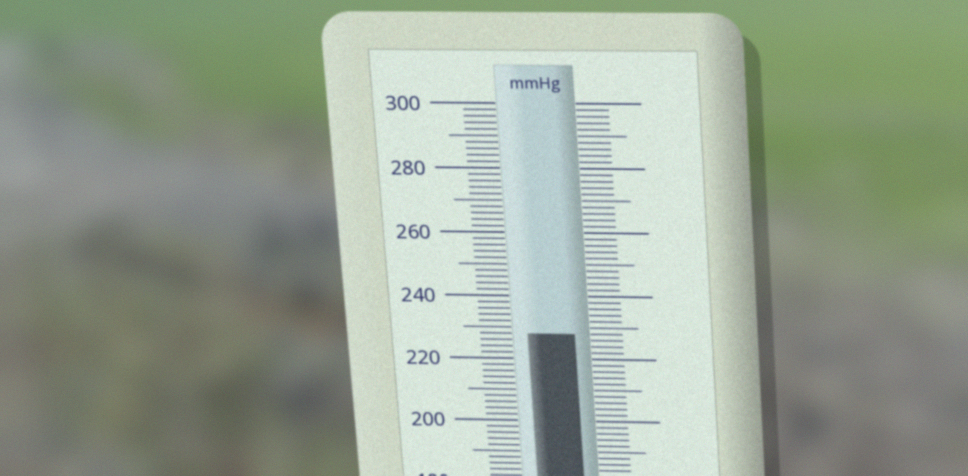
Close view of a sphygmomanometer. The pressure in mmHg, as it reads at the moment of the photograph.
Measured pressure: 228 mmHg
